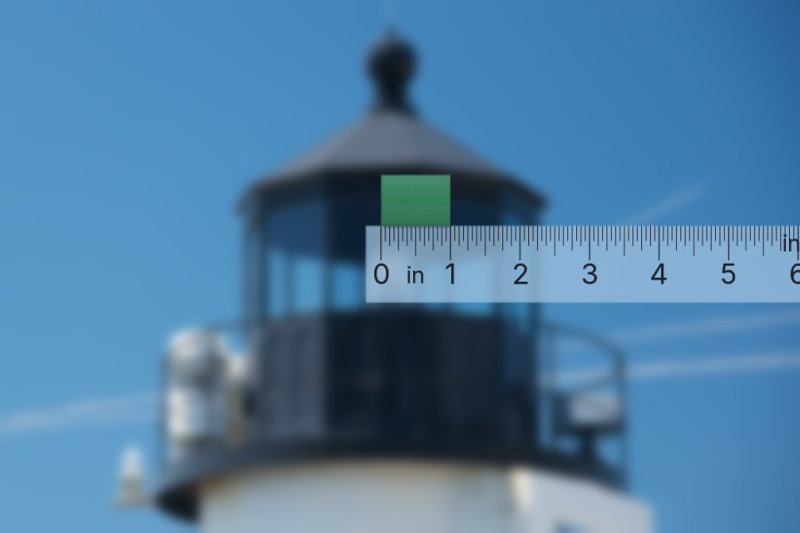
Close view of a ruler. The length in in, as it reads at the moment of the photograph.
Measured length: 1 in
